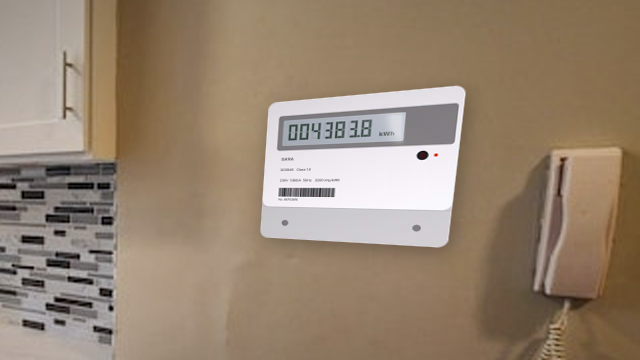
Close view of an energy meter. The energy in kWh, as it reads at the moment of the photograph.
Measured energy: 4383.8 kWh
